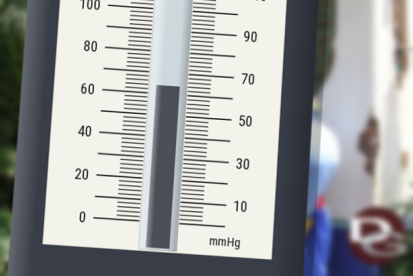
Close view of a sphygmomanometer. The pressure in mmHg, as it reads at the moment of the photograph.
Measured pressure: 64 mmHg
